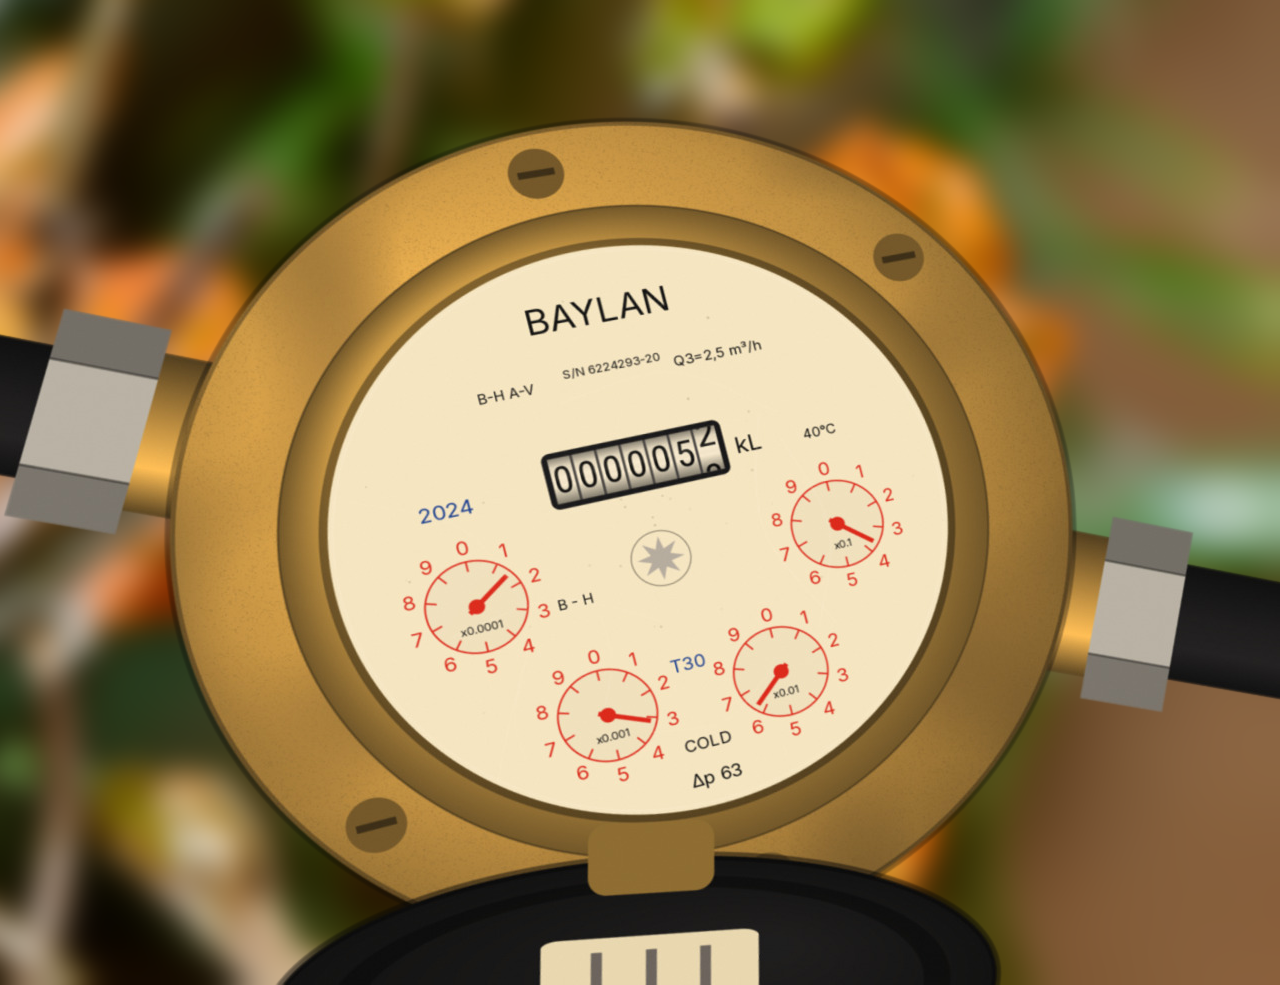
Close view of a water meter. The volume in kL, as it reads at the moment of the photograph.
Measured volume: 52.3631 kL
